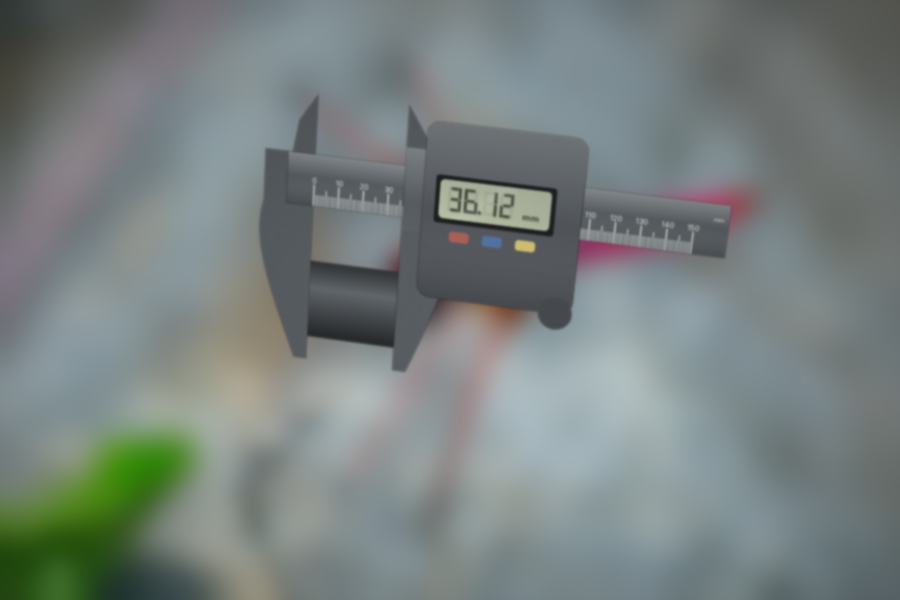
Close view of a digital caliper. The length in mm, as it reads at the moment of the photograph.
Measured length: 36.12 mm
